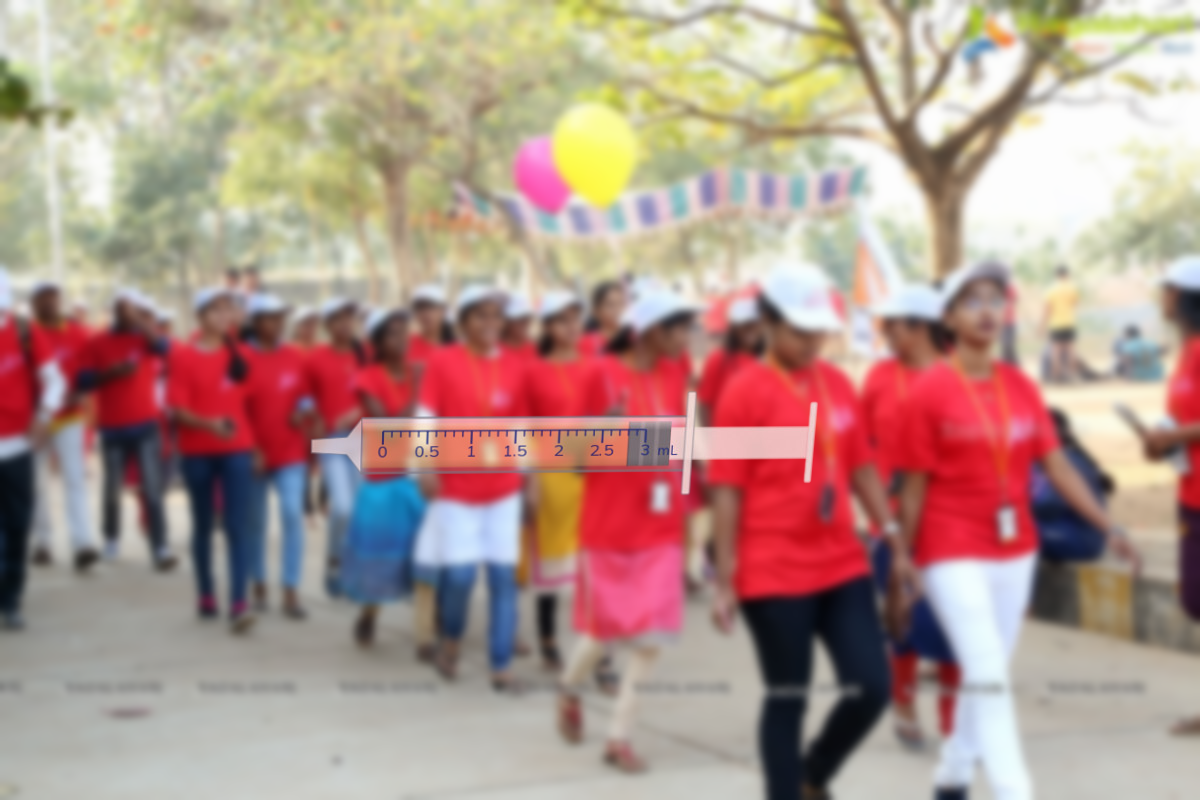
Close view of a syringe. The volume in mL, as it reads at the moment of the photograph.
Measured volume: 2.8 mL
